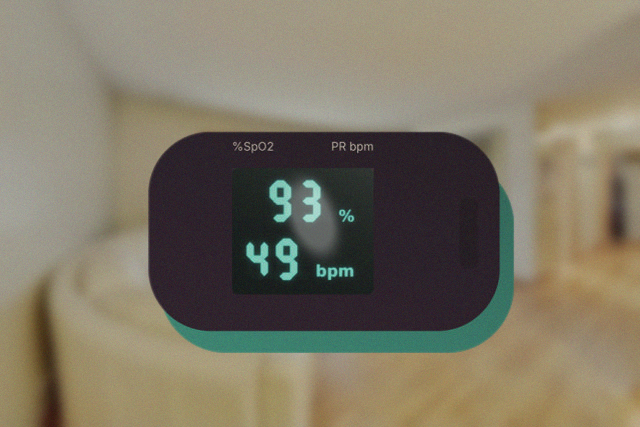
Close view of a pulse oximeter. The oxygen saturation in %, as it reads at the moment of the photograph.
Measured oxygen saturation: 93 %
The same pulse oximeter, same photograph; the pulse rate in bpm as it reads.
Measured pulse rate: 49 bpm
